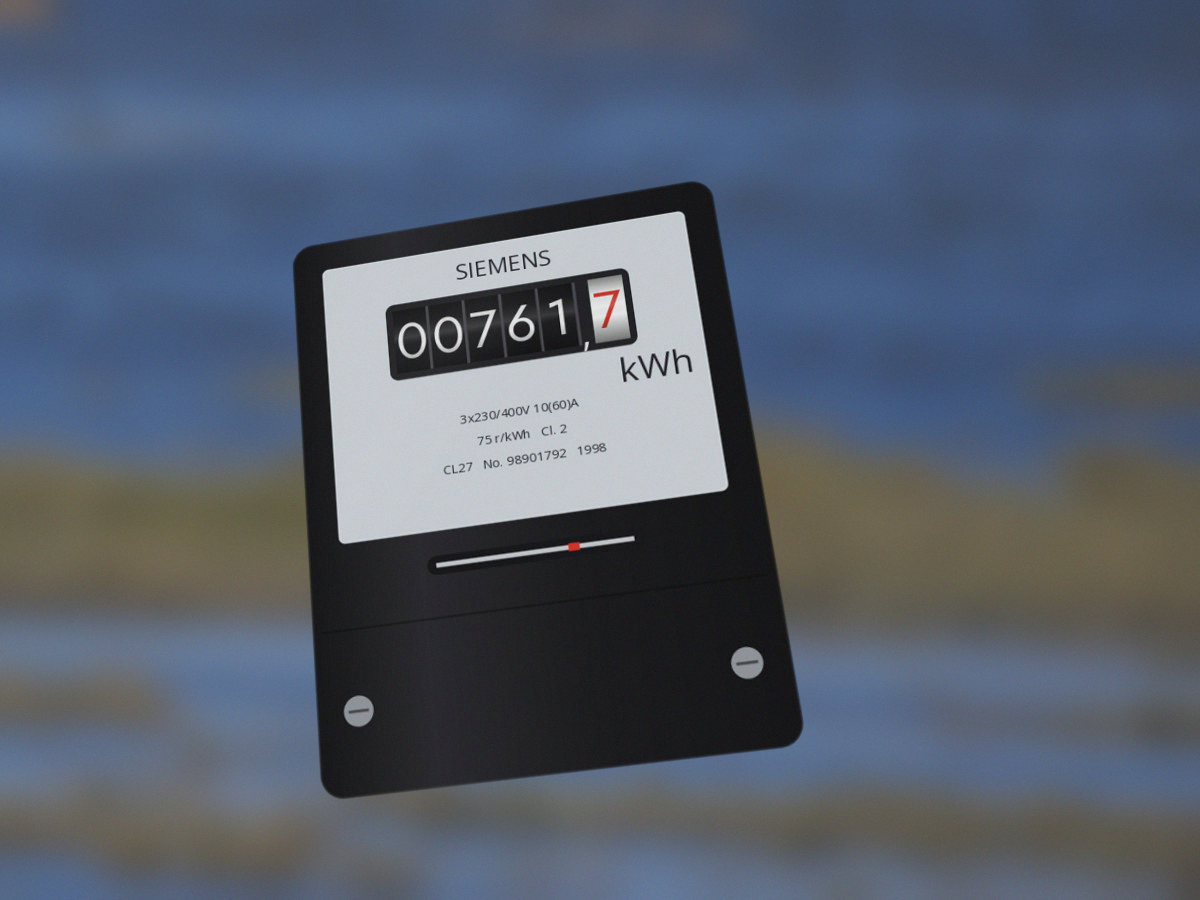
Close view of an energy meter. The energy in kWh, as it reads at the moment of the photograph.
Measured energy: 761.7 kWh
